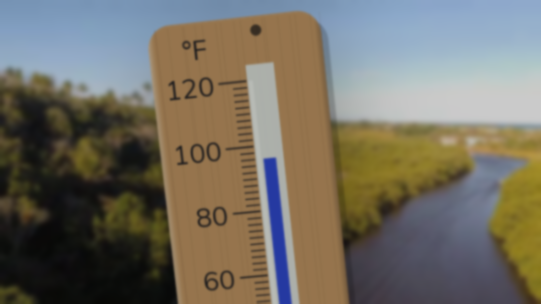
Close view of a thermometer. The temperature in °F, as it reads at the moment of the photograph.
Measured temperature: 96 °F
